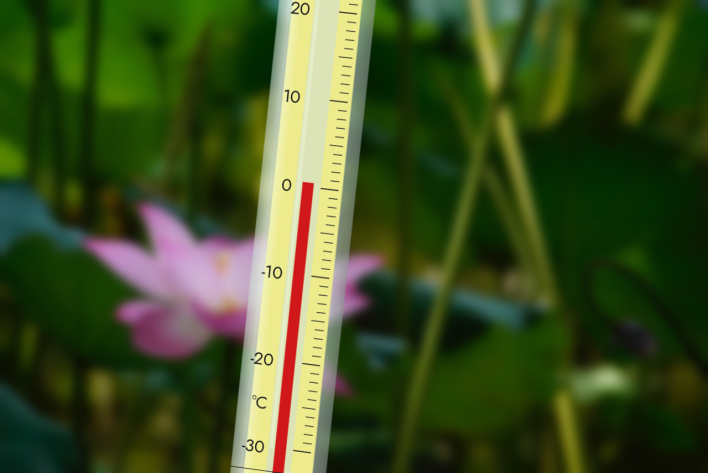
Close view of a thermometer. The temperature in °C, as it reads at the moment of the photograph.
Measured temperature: 0.5 °C
